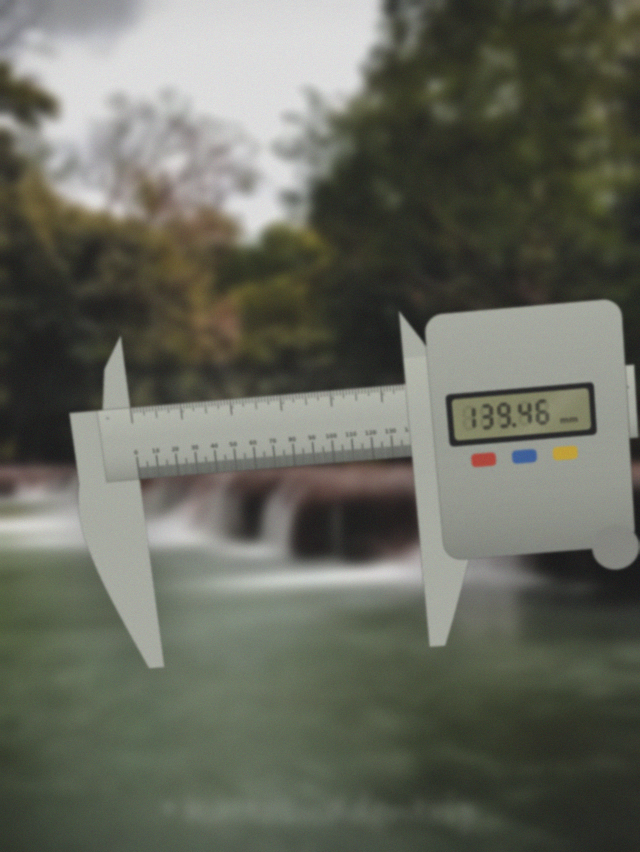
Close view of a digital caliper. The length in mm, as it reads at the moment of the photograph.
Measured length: 139.46 mm
